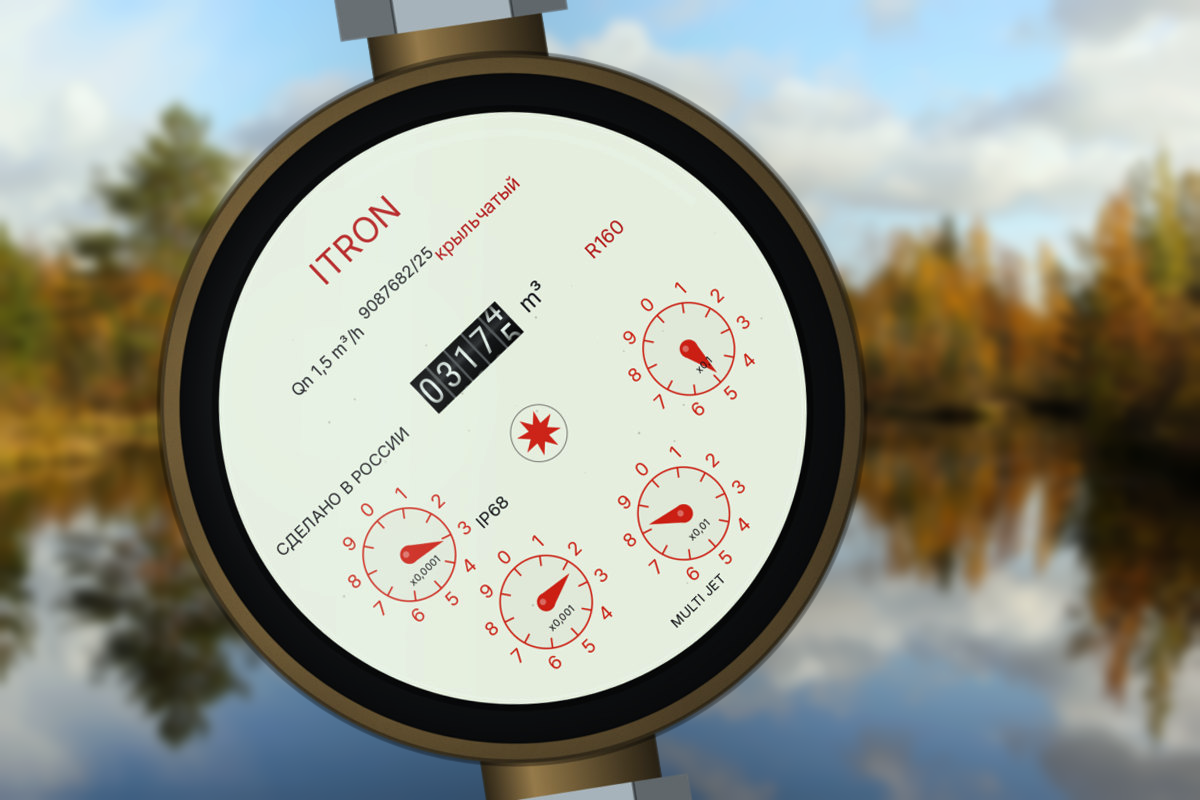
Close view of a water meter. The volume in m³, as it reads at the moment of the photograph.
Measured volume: 3174.4823 m³
